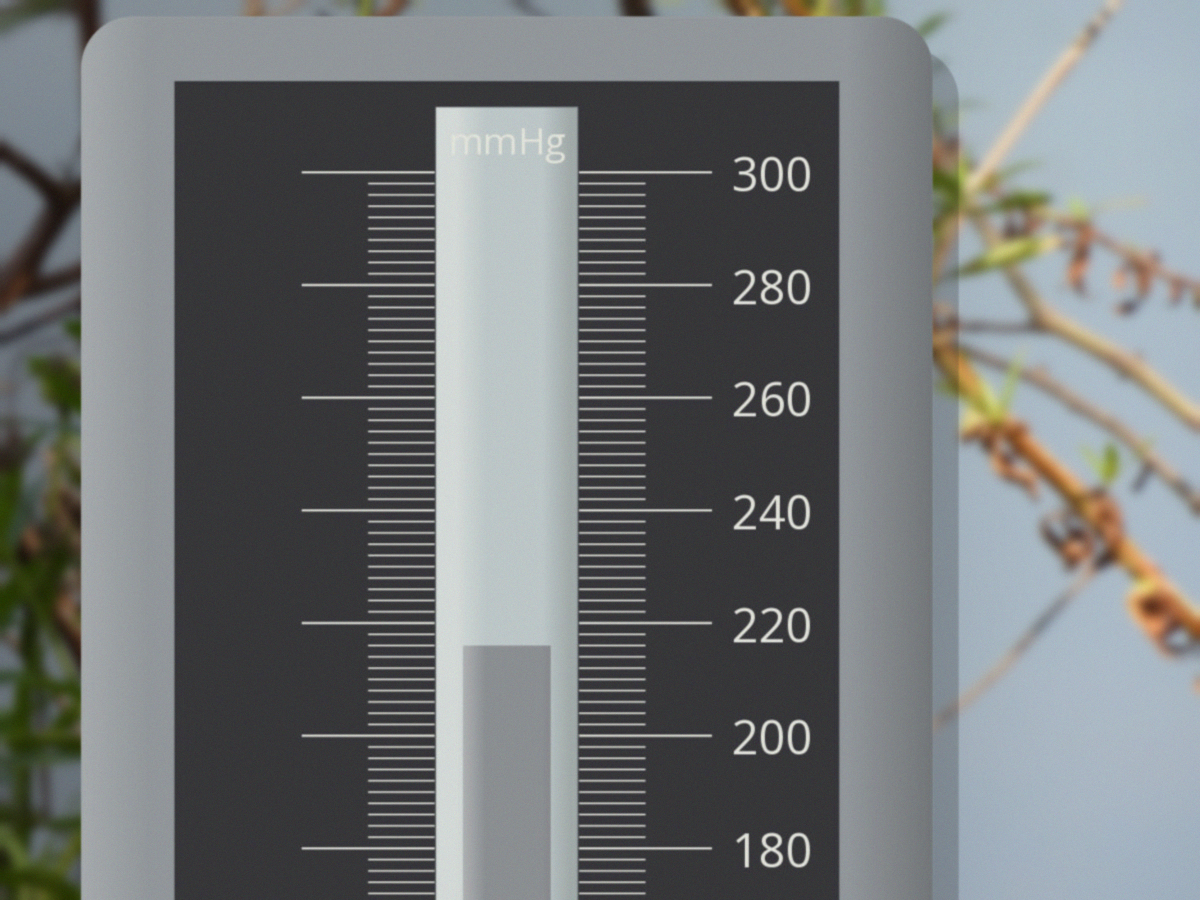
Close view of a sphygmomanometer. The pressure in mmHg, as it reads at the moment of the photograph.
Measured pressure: 216 mmHg
